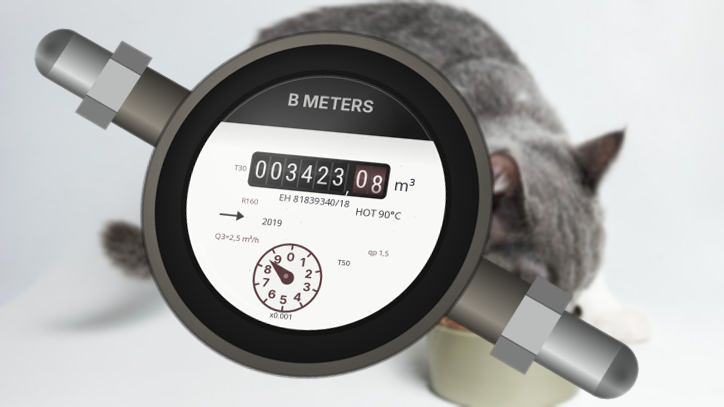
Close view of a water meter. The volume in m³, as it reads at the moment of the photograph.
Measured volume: 3423.078 m³
